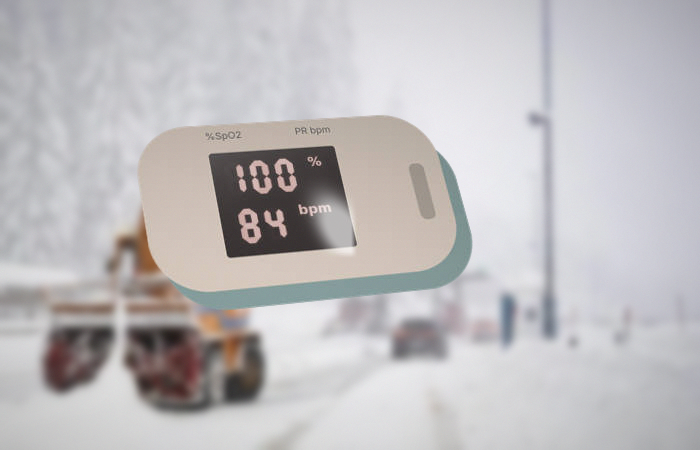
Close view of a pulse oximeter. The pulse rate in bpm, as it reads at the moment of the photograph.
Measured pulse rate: 84 bpm
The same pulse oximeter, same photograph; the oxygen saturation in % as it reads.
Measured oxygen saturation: 100 %
